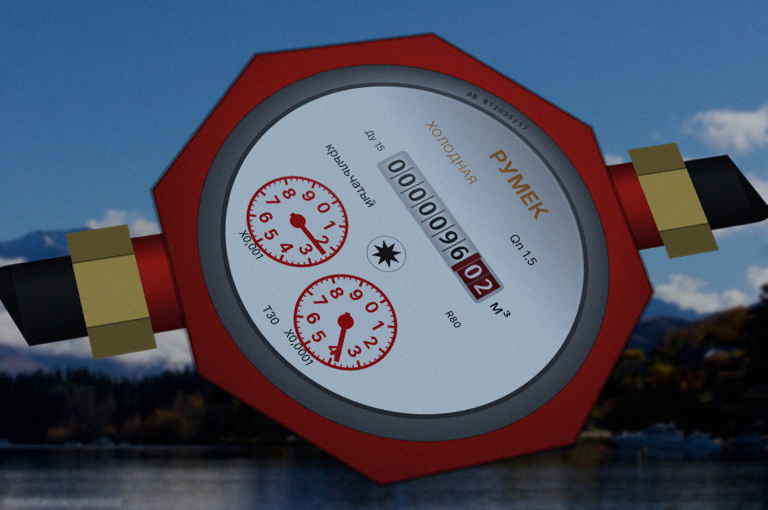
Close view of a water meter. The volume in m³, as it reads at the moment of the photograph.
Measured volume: 96.0223 m³
